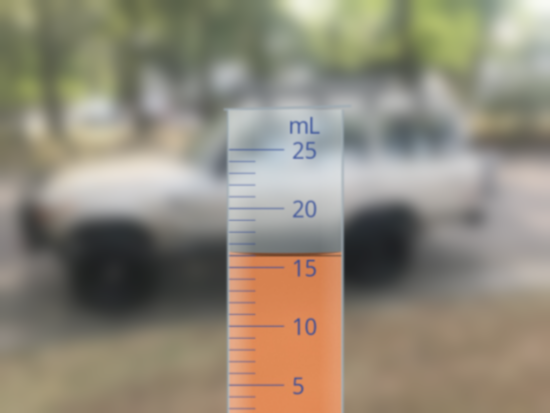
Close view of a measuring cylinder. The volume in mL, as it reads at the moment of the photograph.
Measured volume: 16 mL
